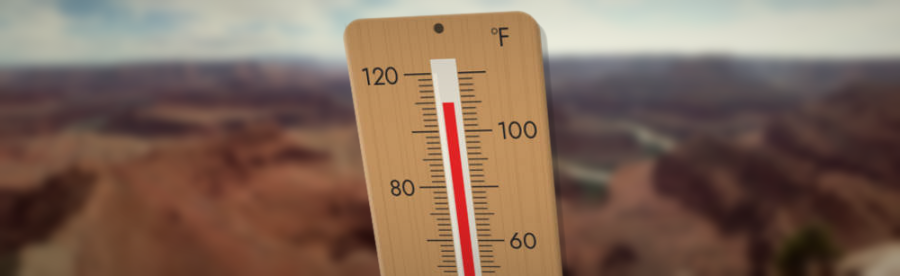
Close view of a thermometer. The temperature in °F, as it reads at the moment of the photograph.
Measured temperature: 110 °F
